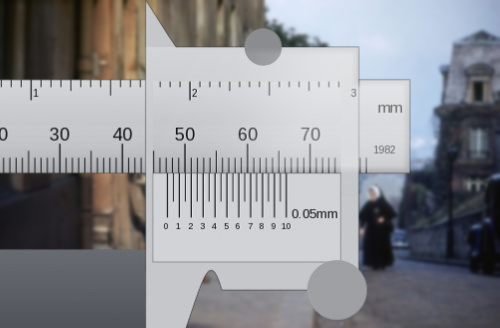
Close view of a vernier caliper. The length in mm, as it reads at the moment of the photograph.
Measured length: 47.2 mm
